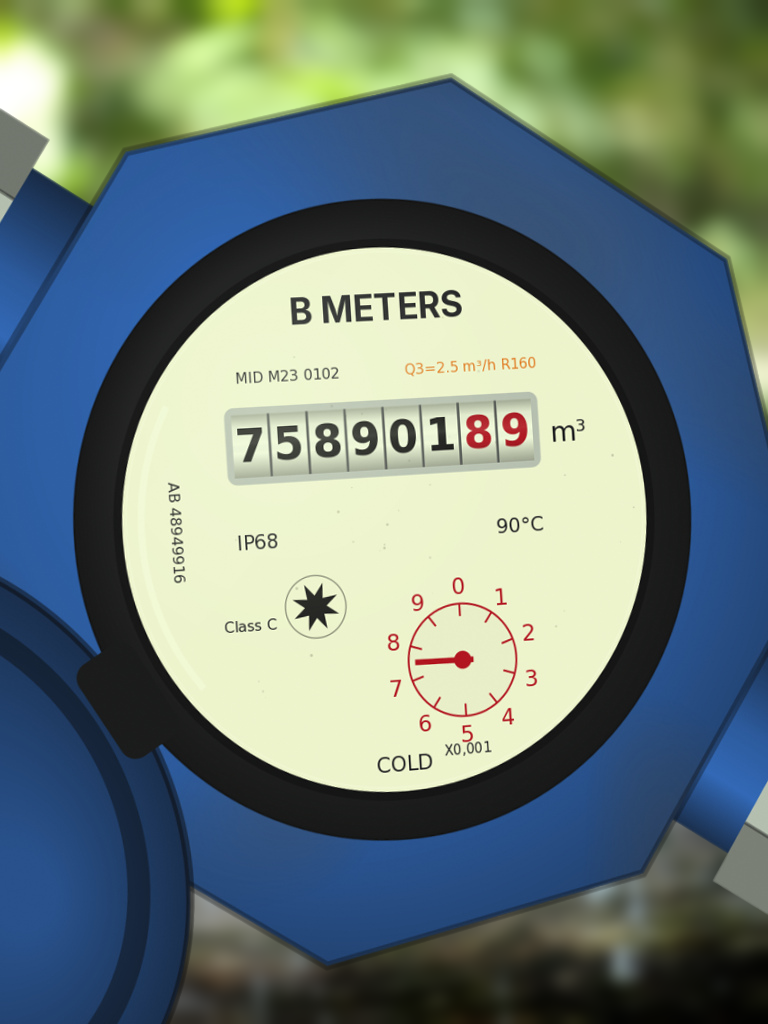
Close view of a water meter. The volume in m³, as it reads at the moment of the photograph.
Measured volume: 758901.897 m³
